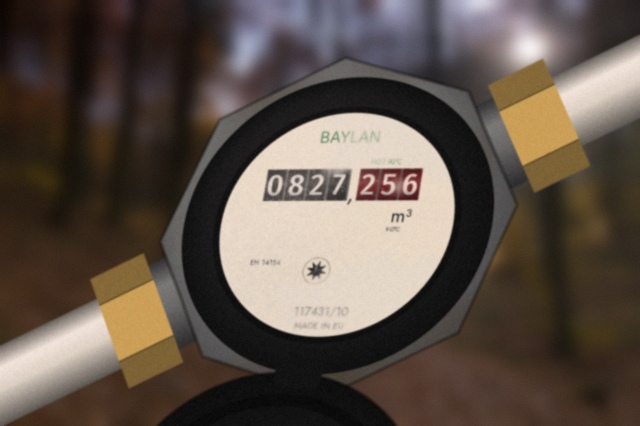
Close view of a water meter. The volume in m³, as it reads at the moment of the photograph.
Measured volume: 827.256 m³
